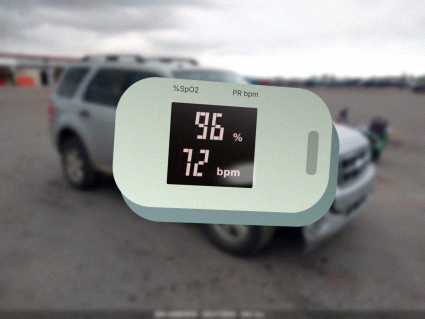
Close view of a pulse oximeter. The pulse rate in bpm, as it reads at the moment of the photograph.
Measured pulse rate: 72 bpm
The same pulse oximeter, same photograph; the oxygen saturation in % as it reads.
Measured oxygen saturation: 96 %
